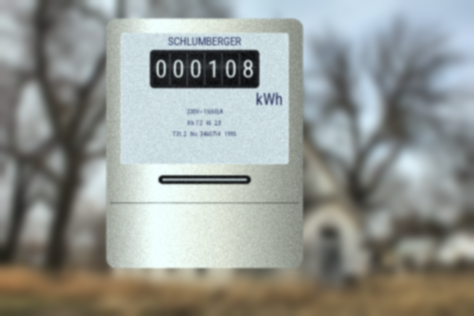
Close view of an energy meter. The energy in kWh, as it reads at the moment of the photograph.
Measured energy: 108 kWh
